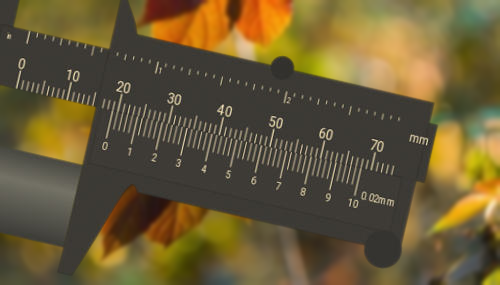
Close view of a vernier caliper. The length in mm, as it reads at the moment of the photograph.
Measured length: 19.0 mm
